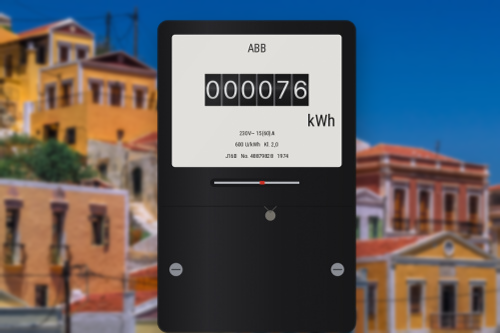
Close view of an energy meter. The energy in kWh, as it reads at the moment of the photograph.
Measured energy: 76 kWh
